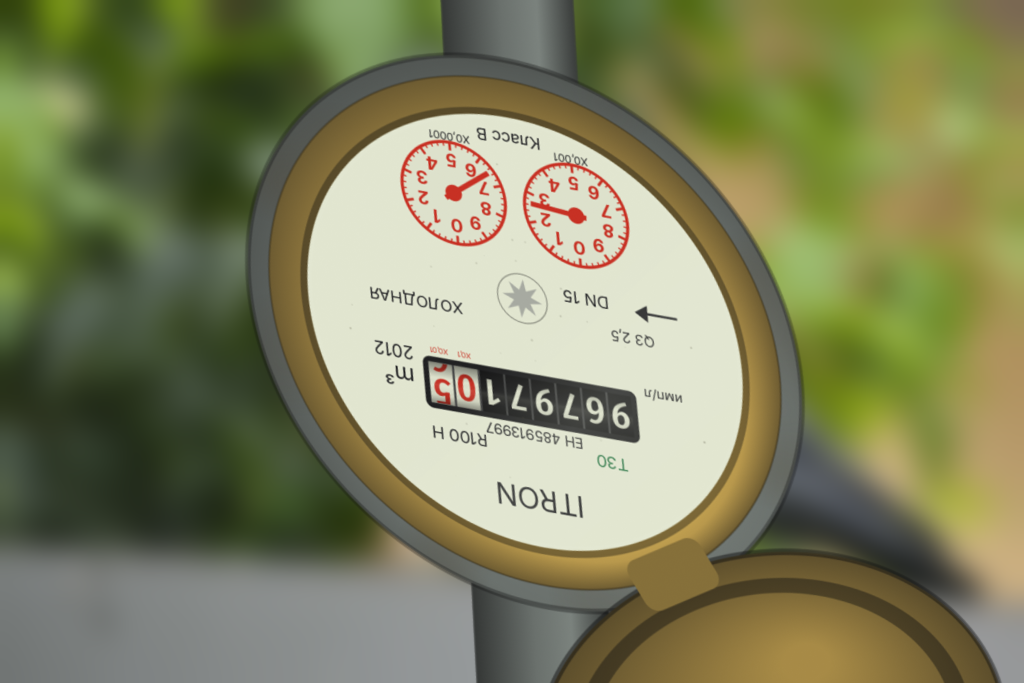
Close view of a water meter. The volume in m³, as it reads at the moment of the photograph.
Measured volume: 967971.0526 m³
